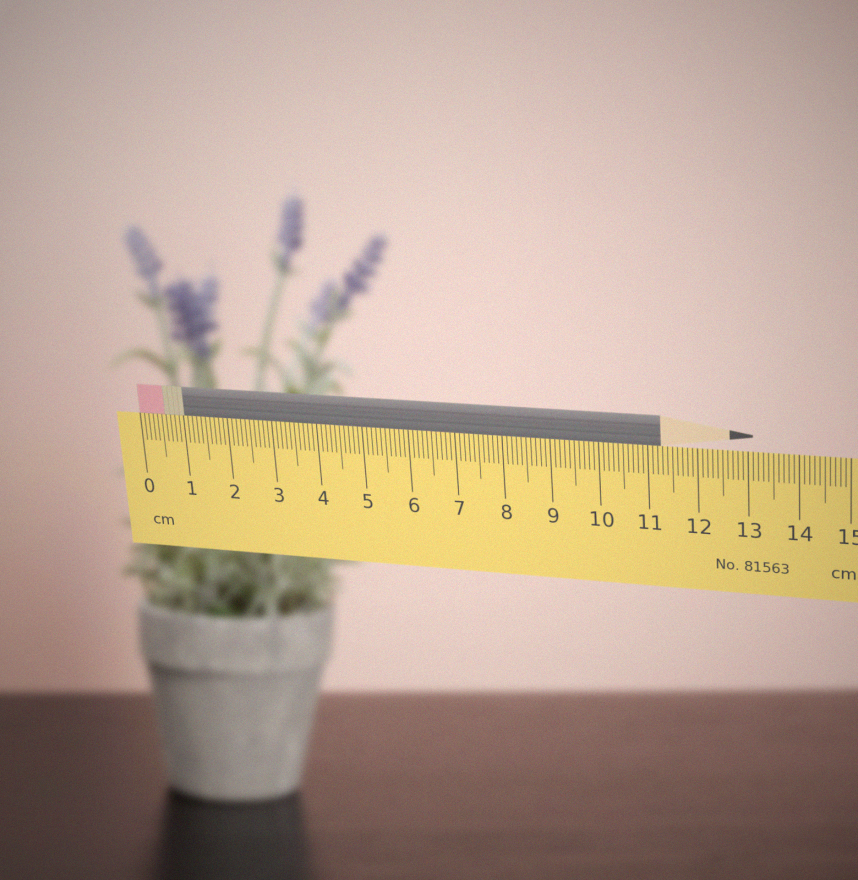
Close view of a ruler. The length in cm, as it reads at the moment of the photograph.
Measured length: 13.1 cm
